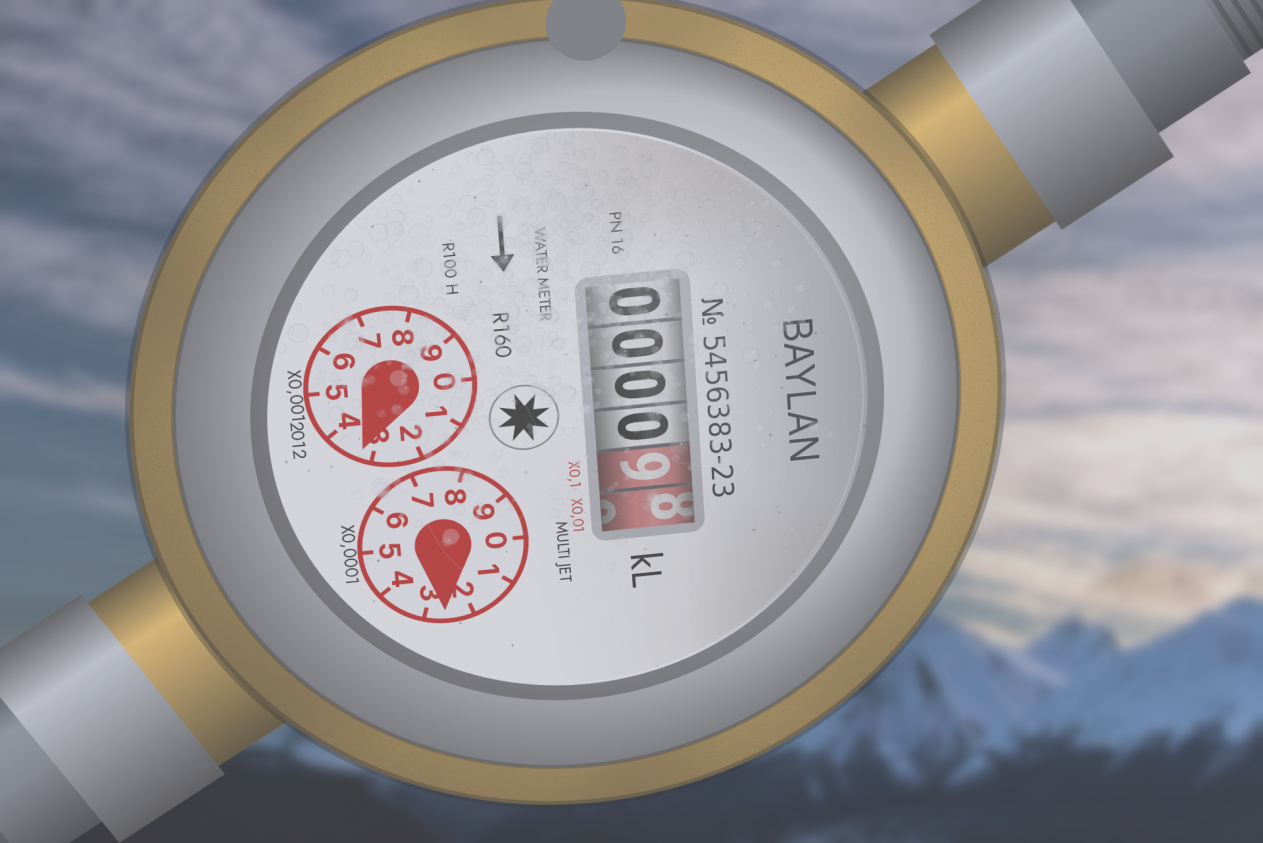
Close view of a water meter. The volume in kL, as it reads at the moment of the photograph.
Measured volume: 0.9832 kL
